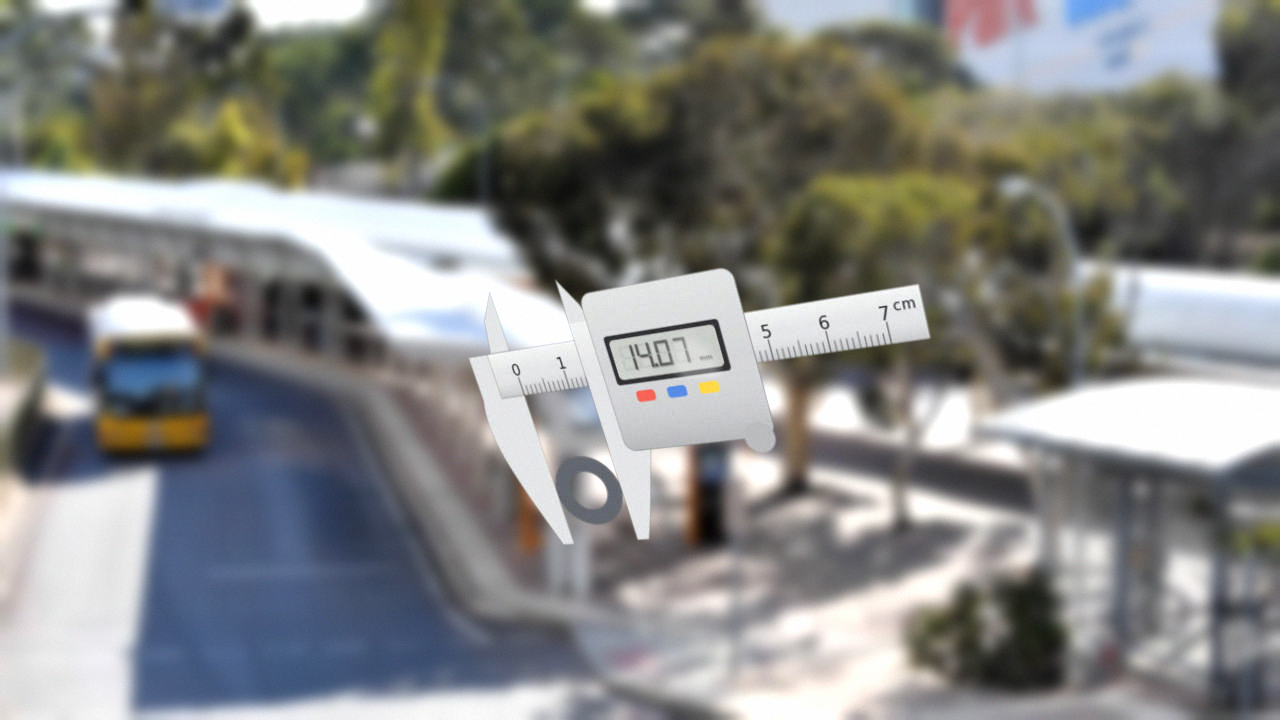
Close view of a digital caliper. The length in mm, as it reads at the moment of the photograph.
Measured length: 14.07 mm
